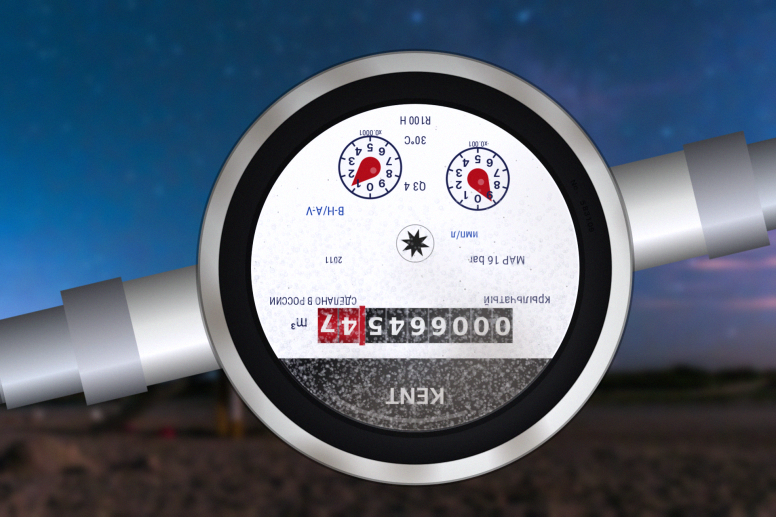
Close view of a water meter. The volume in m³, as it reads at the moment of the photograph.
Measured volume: 6645.4691 m³
